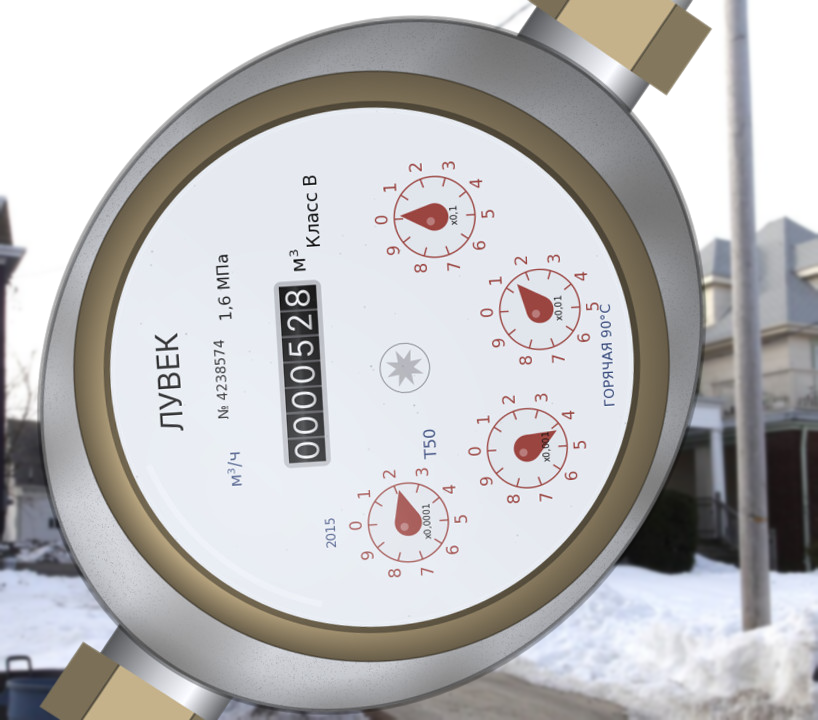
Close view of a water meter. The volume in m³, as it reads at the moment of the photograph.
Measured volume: 528.0142 m³
